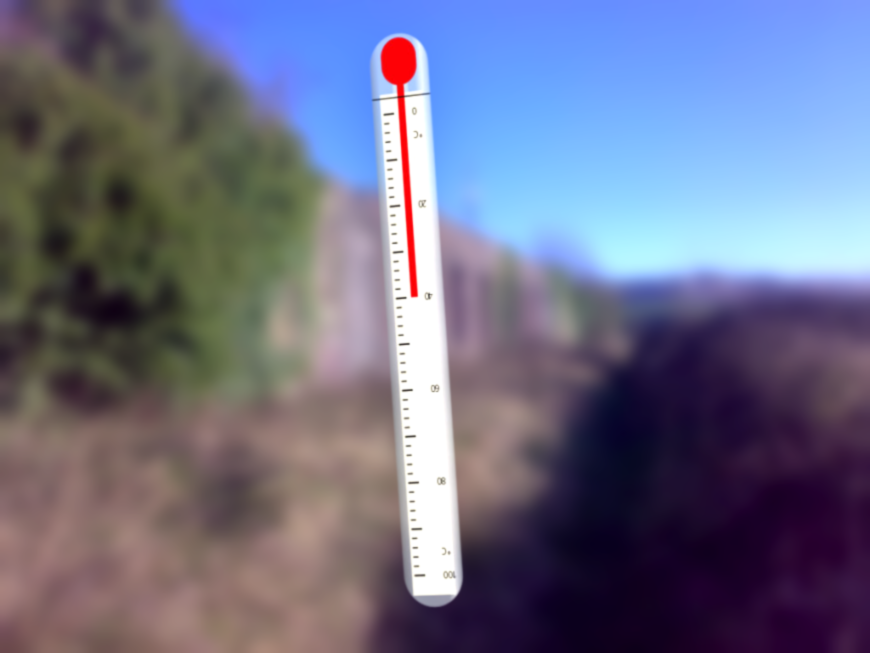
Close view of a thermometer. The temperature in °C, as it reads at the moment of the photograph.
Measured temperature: 40 °C
